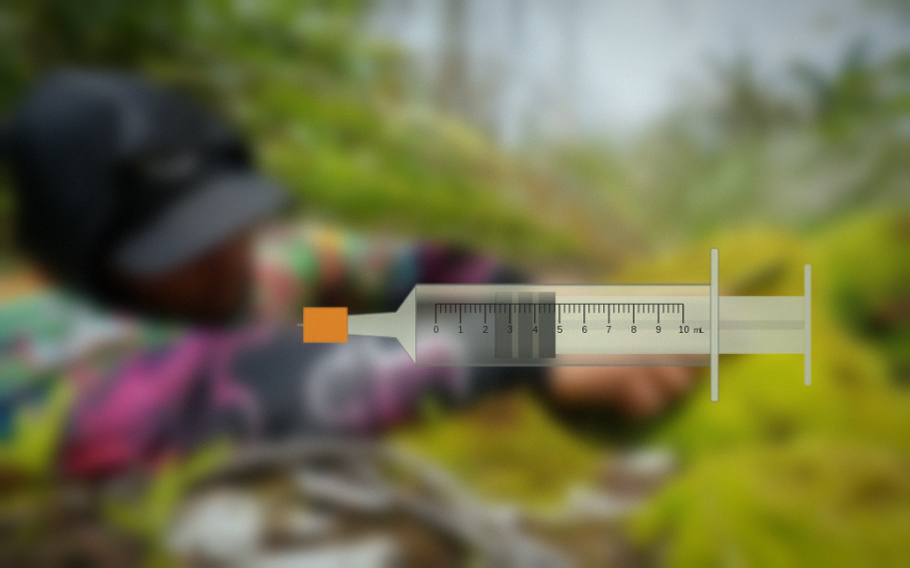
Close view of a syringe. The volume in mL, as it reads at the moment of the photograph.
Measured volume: 2.4 mL
